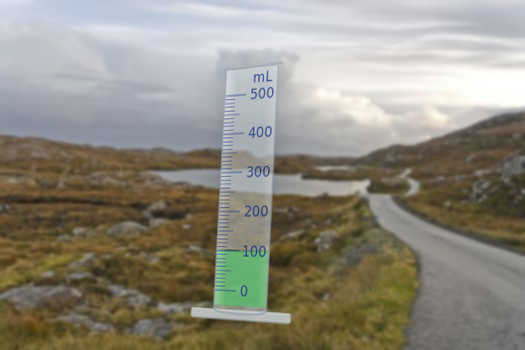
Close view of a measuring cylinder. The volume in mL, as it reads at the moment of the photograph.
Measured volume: 100 mL
